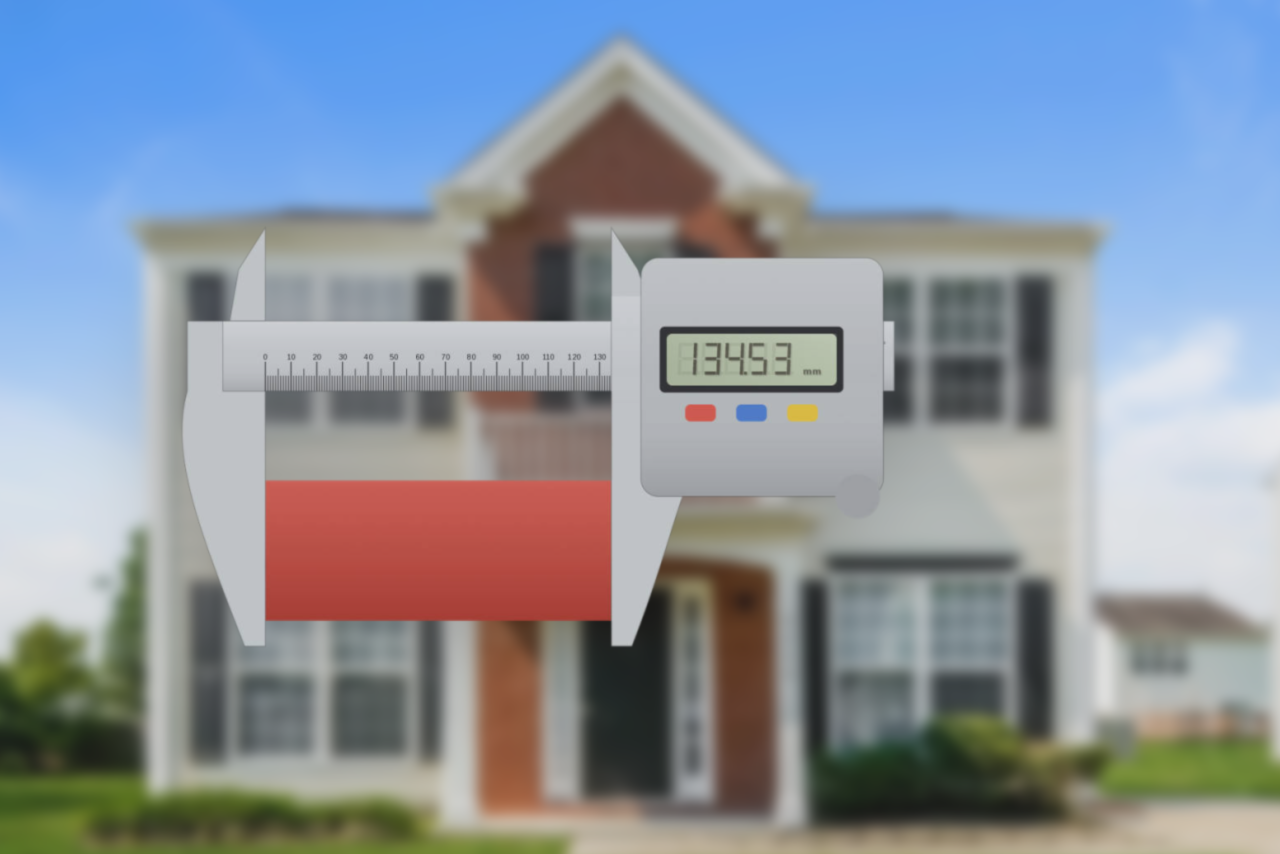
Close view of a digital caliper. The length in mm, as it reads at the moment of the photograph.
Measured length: 134.53 mm
